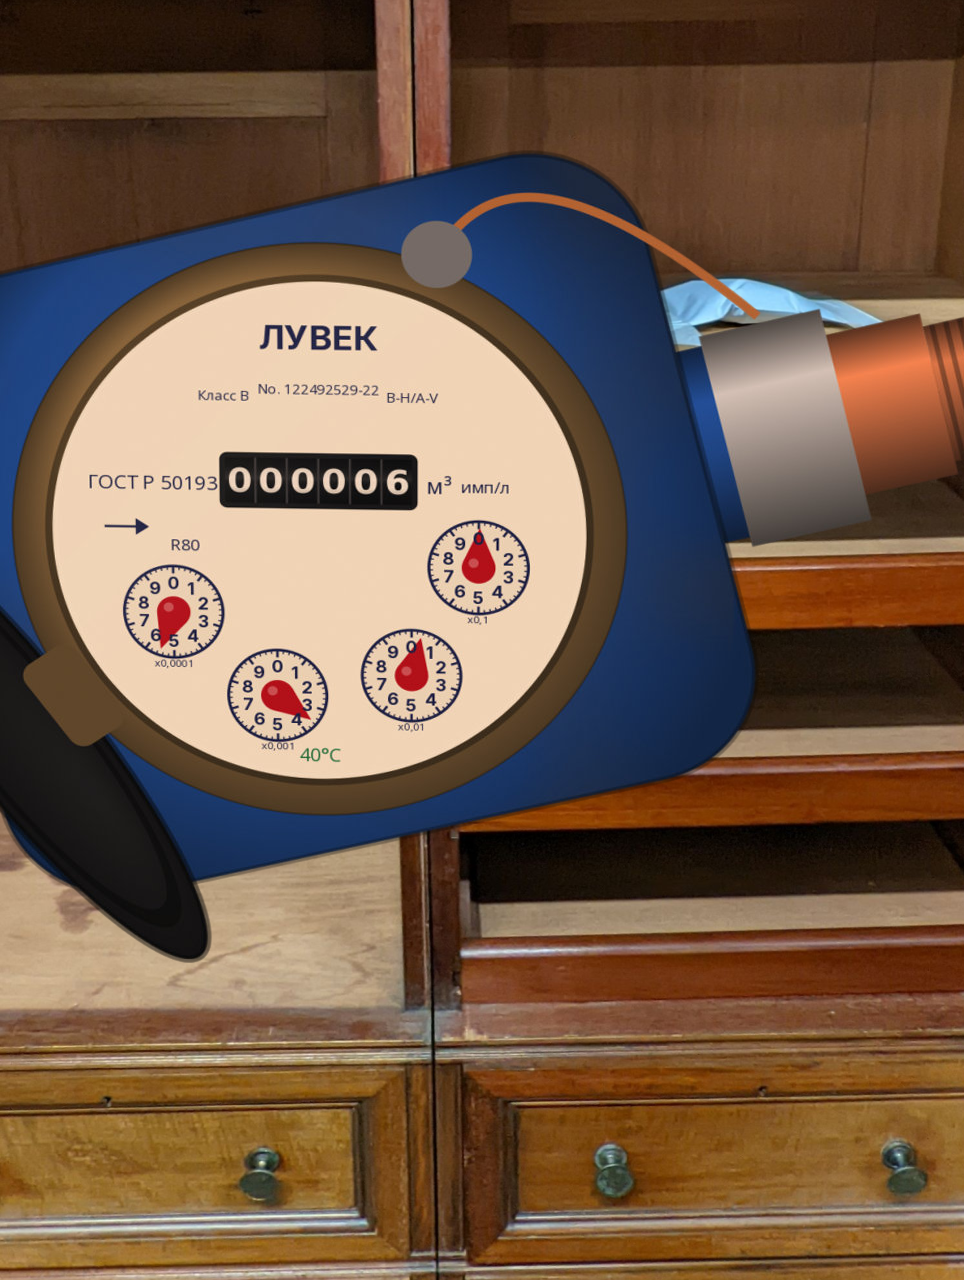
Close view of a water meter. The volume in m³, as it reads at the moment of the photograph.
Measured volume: 6.0035 m³
